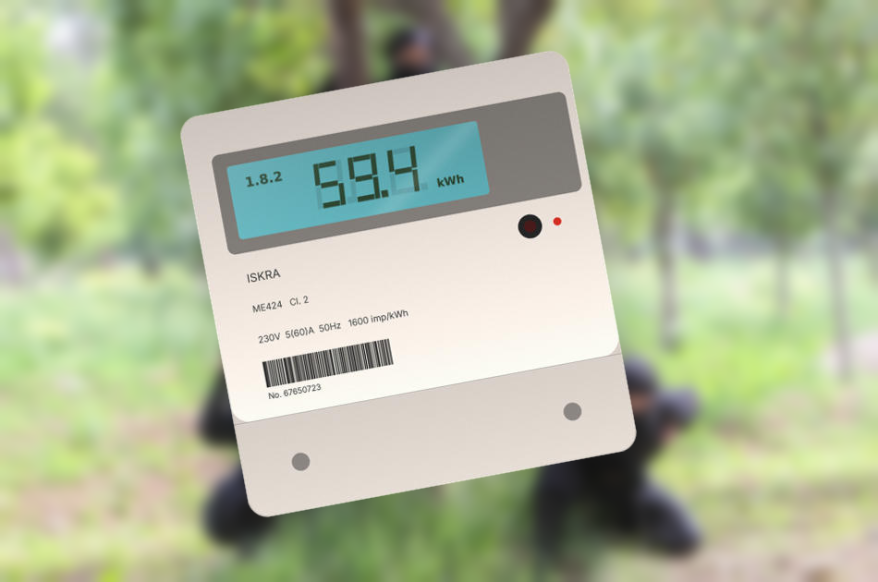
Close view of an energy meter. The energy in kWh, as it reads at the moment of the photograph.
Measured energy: 59.4 kWh
